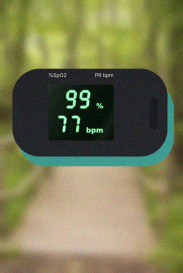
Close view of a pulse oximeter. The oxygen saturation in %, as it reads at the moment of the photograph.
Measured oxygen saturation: 99 %
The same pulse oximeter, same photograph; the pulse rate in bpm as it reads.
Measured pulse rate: 77 bpm
